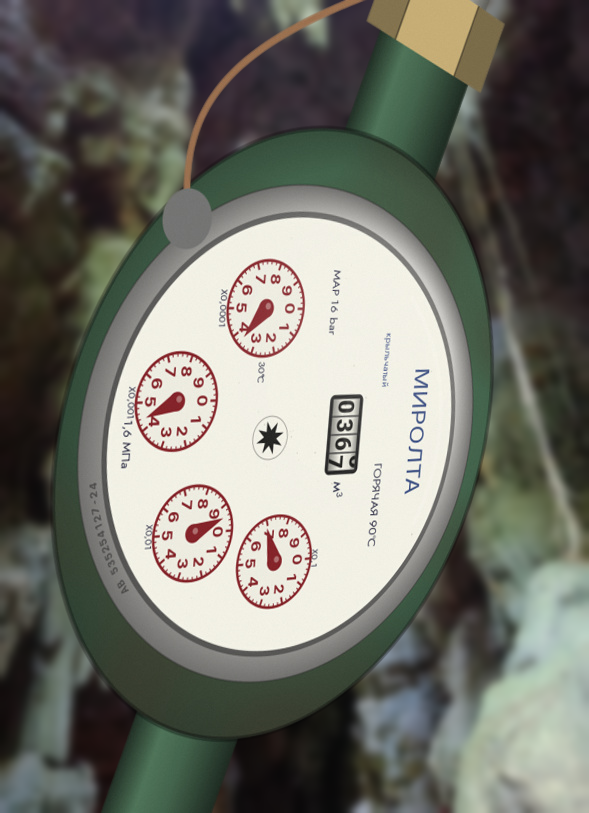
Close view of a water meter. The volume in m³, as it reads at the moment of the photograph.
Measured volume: 366.6943 m³
